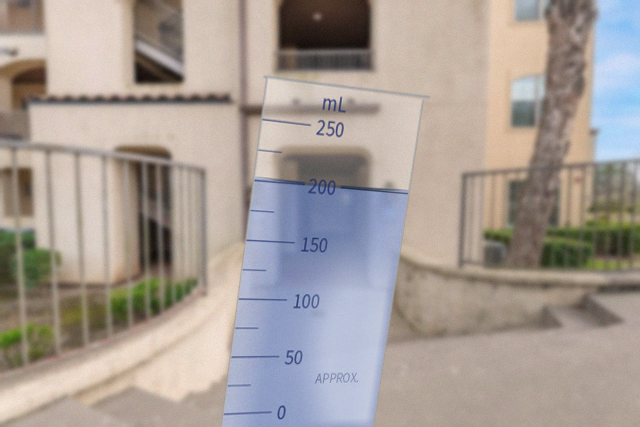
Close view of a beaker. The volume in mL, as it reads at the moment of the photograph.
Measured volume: 200 mL
